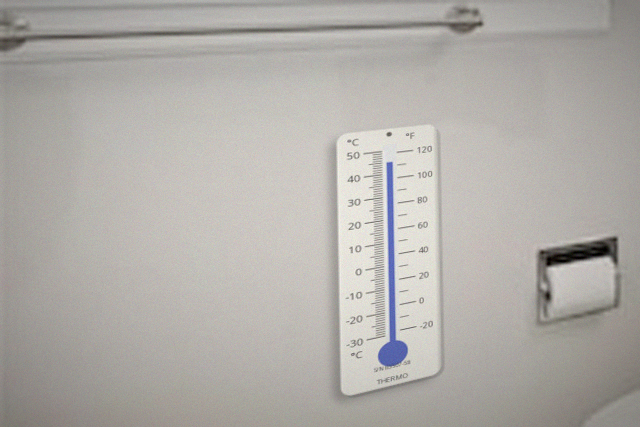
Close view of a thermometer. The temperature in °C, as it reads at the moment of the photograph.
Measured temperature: 45 °C
